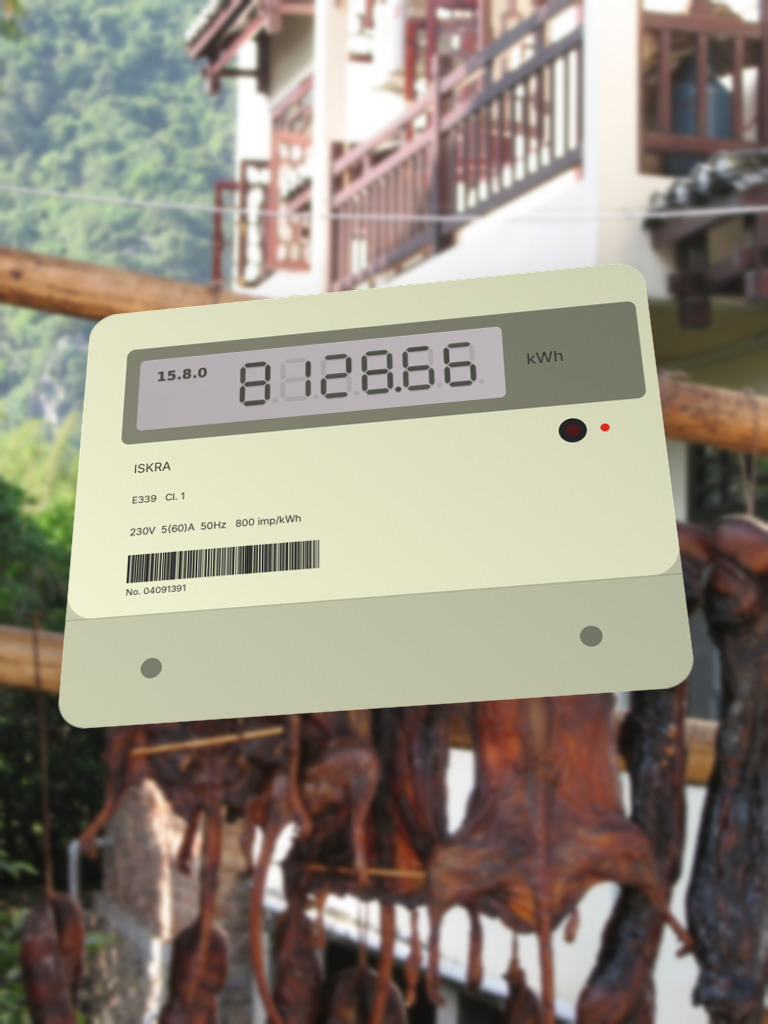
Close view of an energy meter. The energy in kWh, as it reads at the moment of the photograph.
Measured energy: 8128.66 kWh
